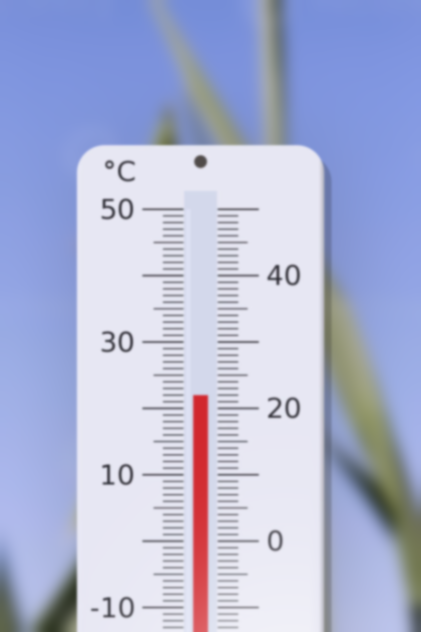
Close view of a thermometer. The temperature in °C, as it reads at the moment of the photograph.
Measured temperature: 22 °C
